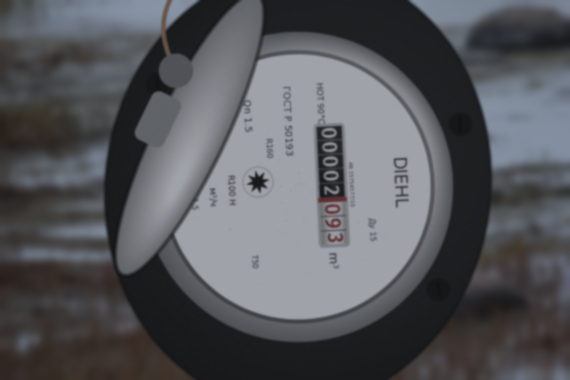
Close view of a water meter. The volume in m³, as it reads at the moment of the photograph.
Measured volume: 2.093 m³
